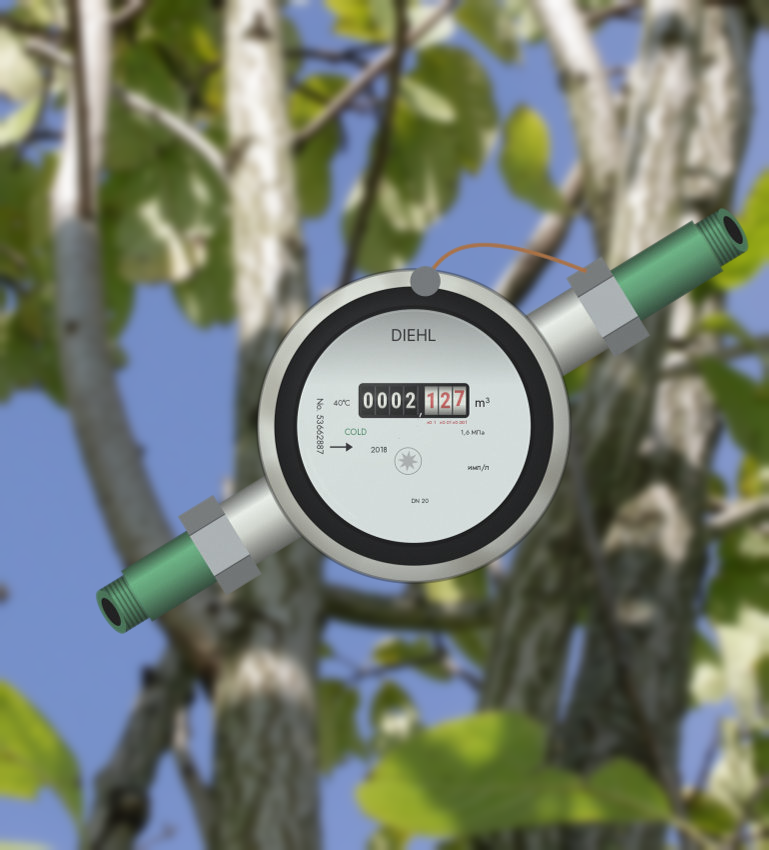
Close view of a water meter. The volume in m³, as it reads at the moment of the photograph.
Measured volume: 2.127 m³
